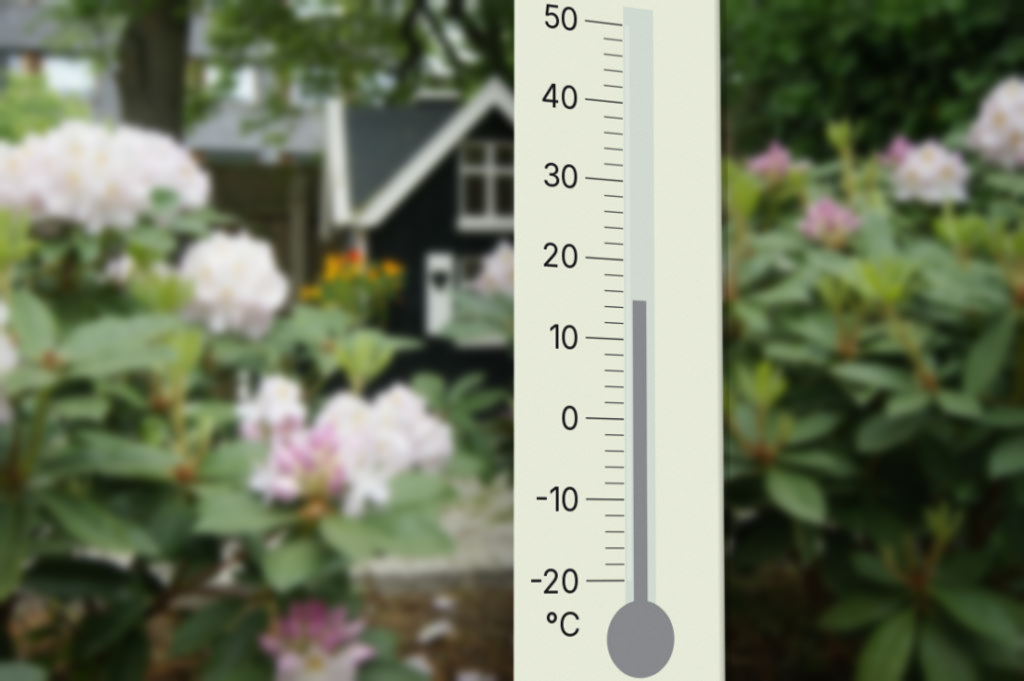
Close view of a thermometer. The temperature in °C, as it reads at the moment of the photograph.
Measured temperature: 15 °C
